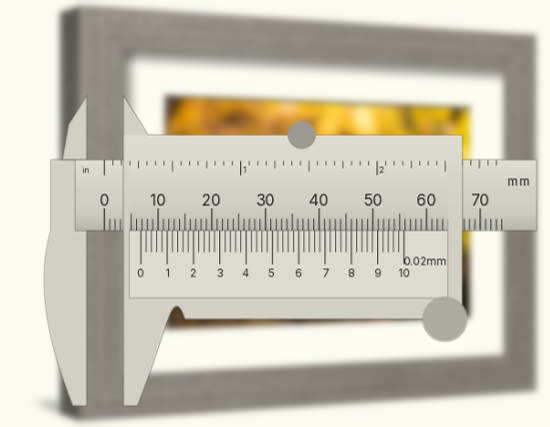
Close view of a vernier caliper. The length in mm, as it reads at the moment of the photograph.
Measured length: 6.8 mm
